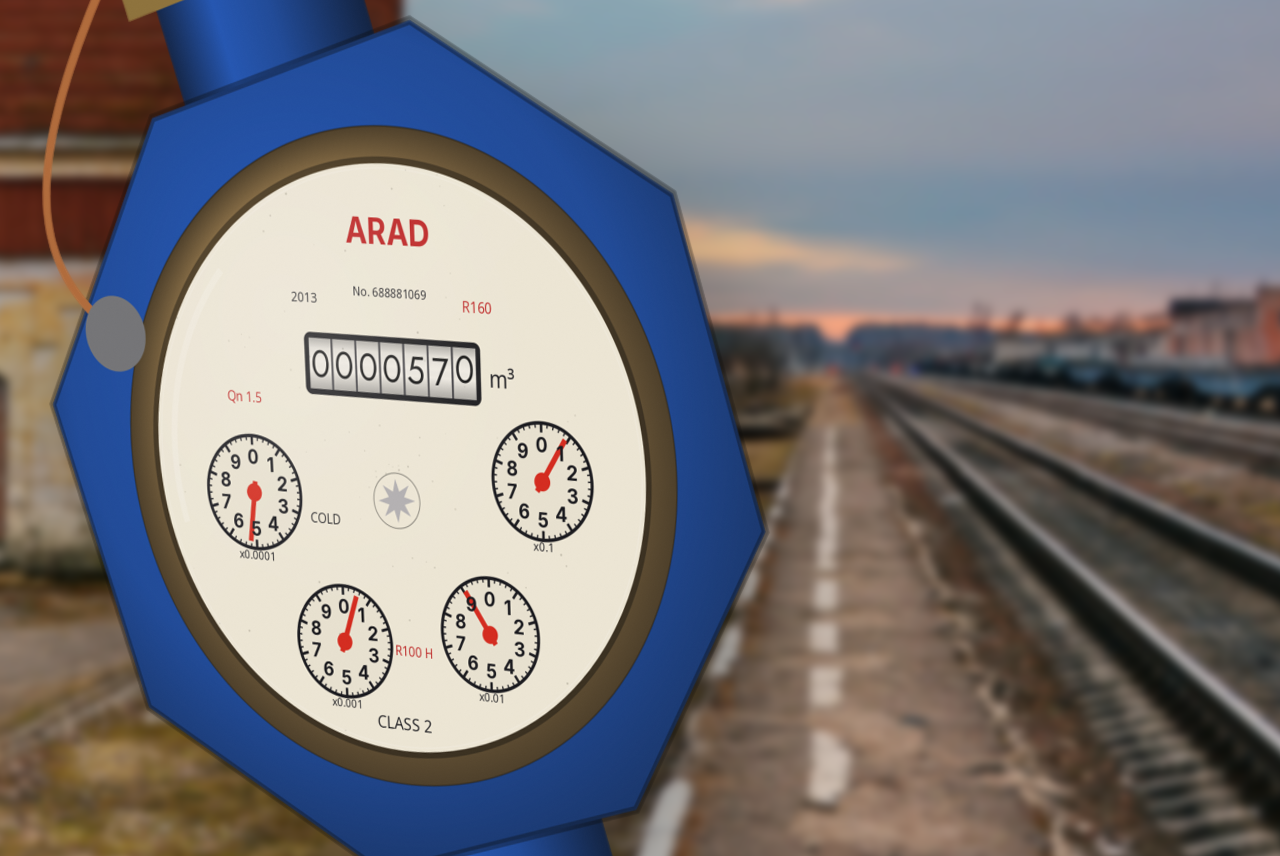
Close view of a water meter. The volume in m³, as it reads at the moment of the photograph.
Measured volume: 570.0905 m³
